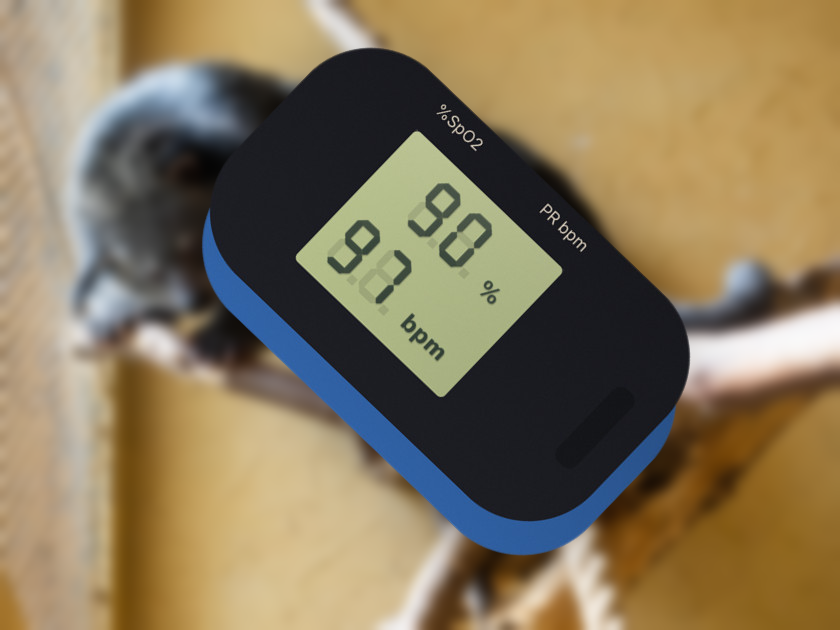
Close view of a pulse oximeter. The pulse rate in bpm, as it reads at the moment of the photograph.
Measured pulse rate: 97 bpm
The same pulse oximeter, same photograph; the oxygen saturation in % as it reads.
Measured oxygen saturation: 90 %
